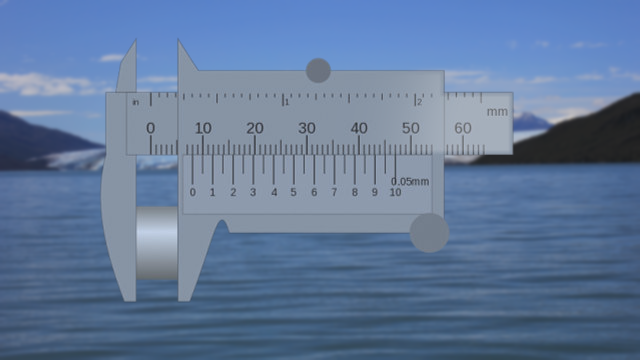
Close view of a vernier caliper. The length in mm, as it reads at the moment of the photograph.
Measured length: 8.0 mm
